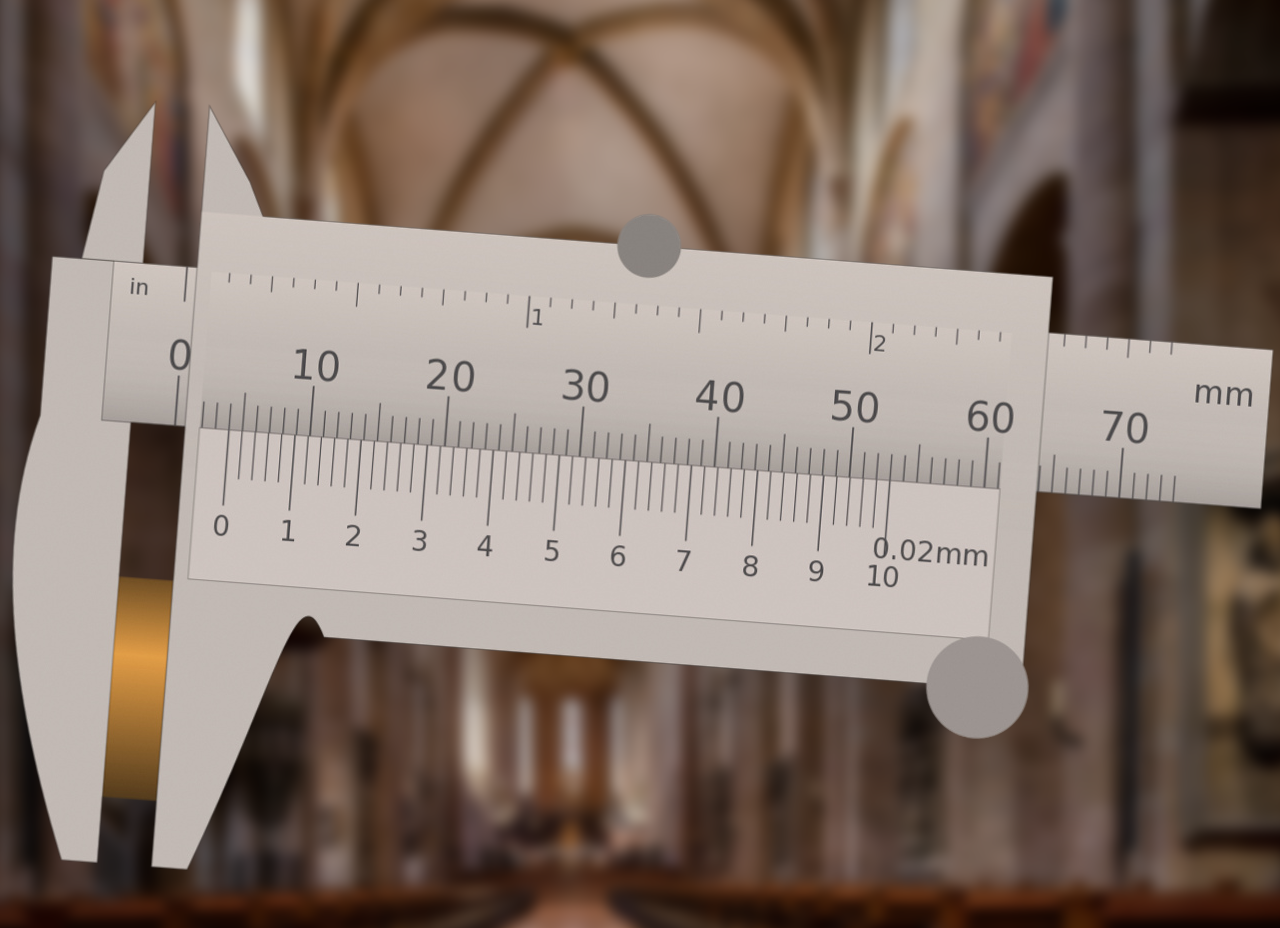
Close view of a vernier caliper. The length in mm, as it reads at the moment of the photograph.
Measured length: 4.0 mm
